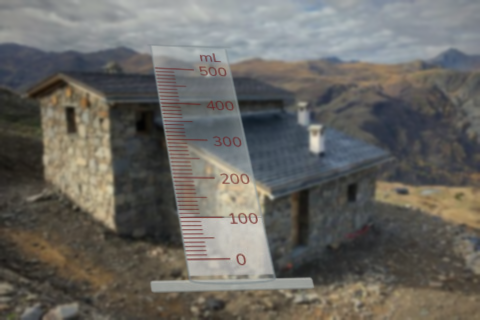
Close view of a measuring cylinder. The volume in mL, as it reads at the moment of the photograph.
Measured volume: 100 mL
